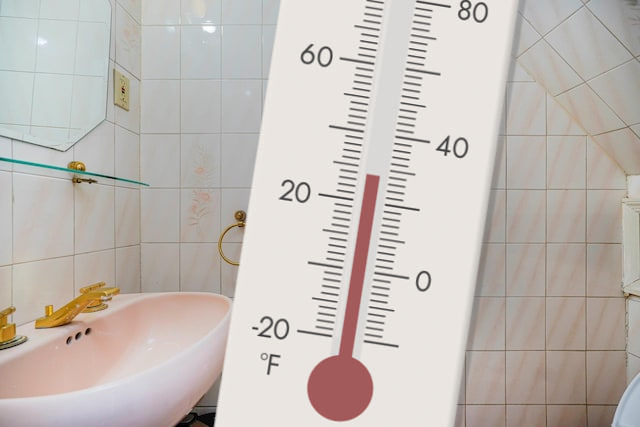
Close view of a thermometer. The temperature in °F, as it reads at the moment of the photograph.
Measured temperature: 28 °F
